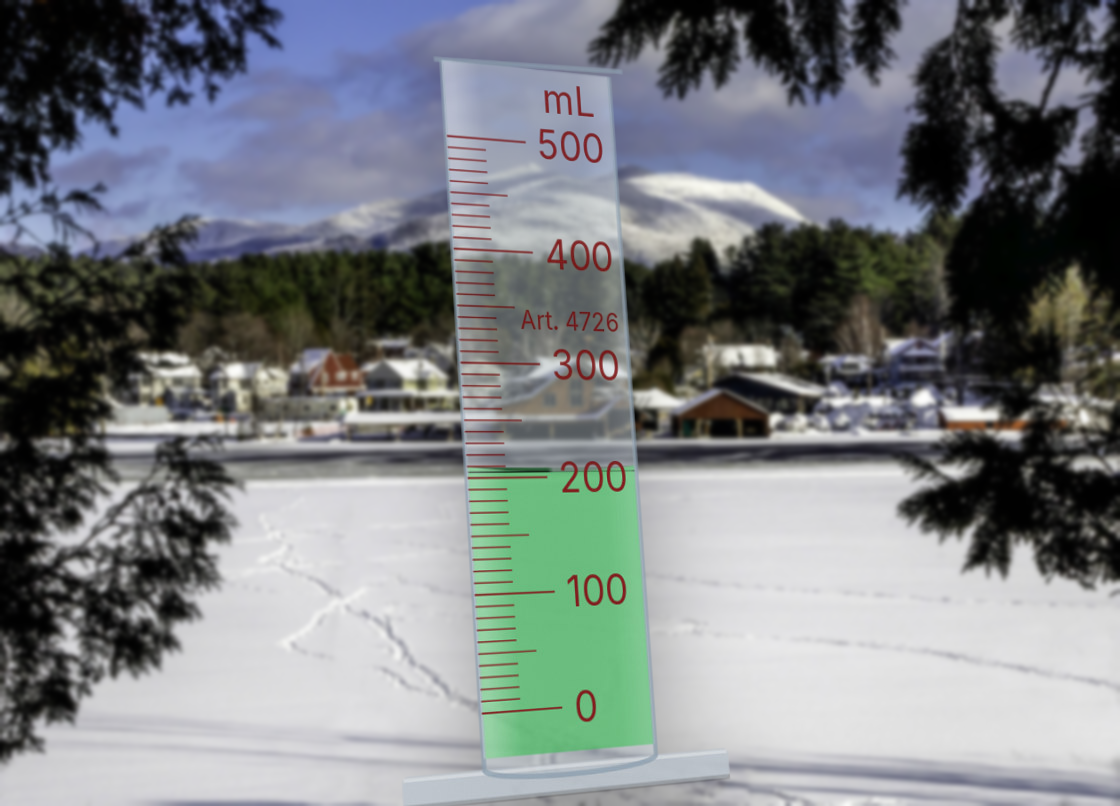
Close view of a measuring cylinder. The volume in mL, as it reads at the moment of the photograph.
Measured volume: 205 mL
